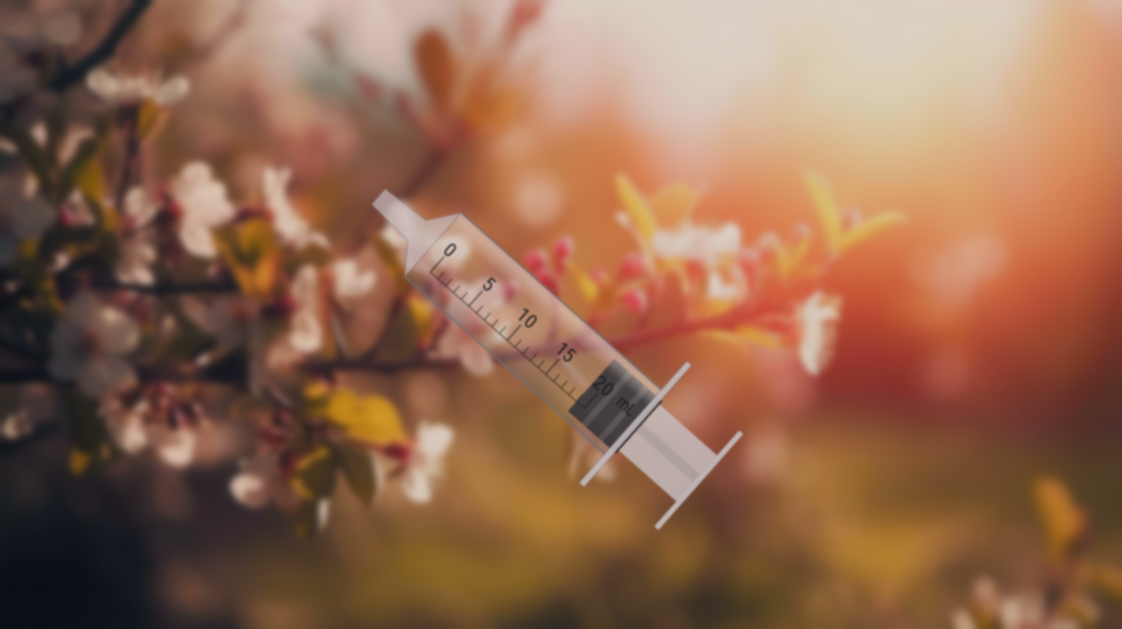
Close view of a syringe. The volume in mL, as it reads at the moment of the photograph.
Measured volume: 19 mL
